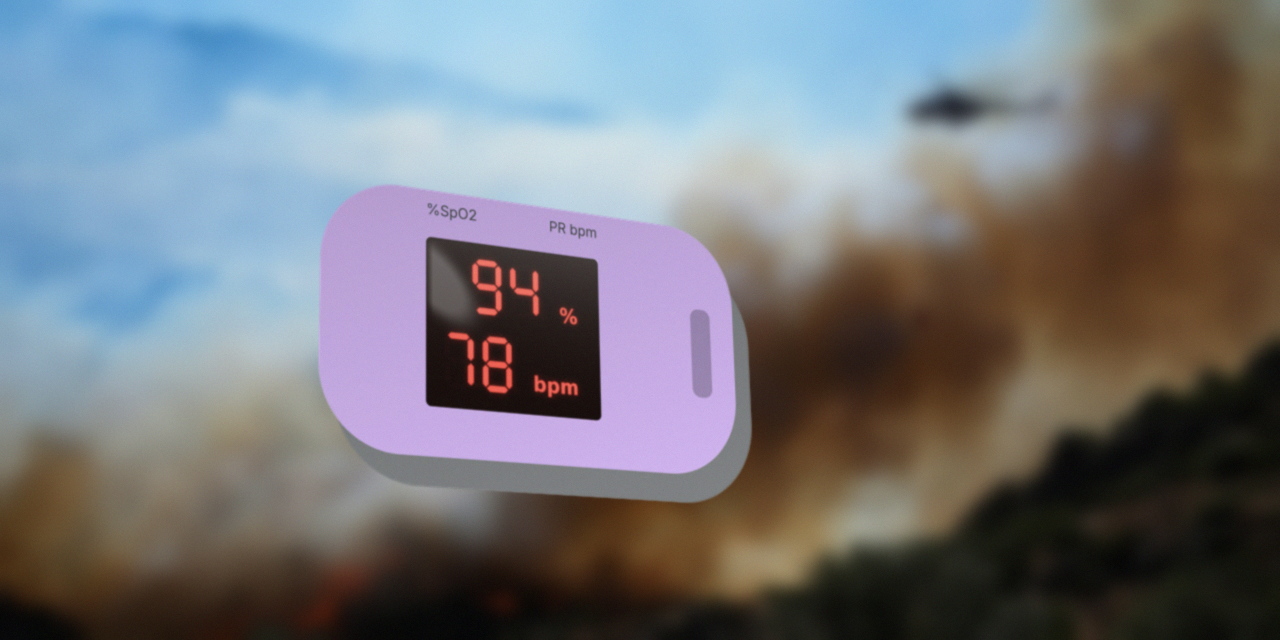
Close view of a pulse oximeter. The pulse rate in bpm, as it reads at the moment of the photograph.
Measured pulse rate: 78 bpm
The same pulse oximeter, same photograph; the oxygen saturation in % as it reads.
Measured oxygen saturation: 94 %
